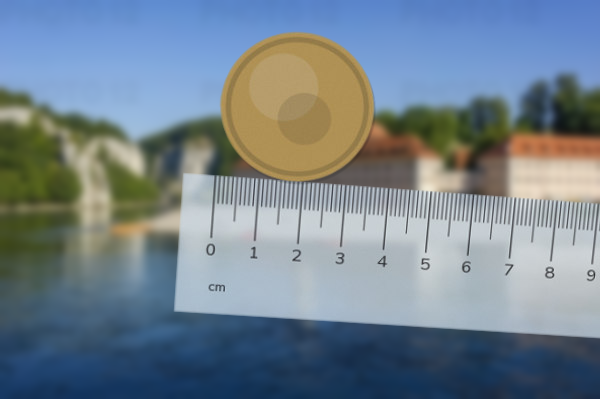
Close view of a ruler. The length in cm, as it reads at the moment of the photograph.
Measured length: 3.5 cm
